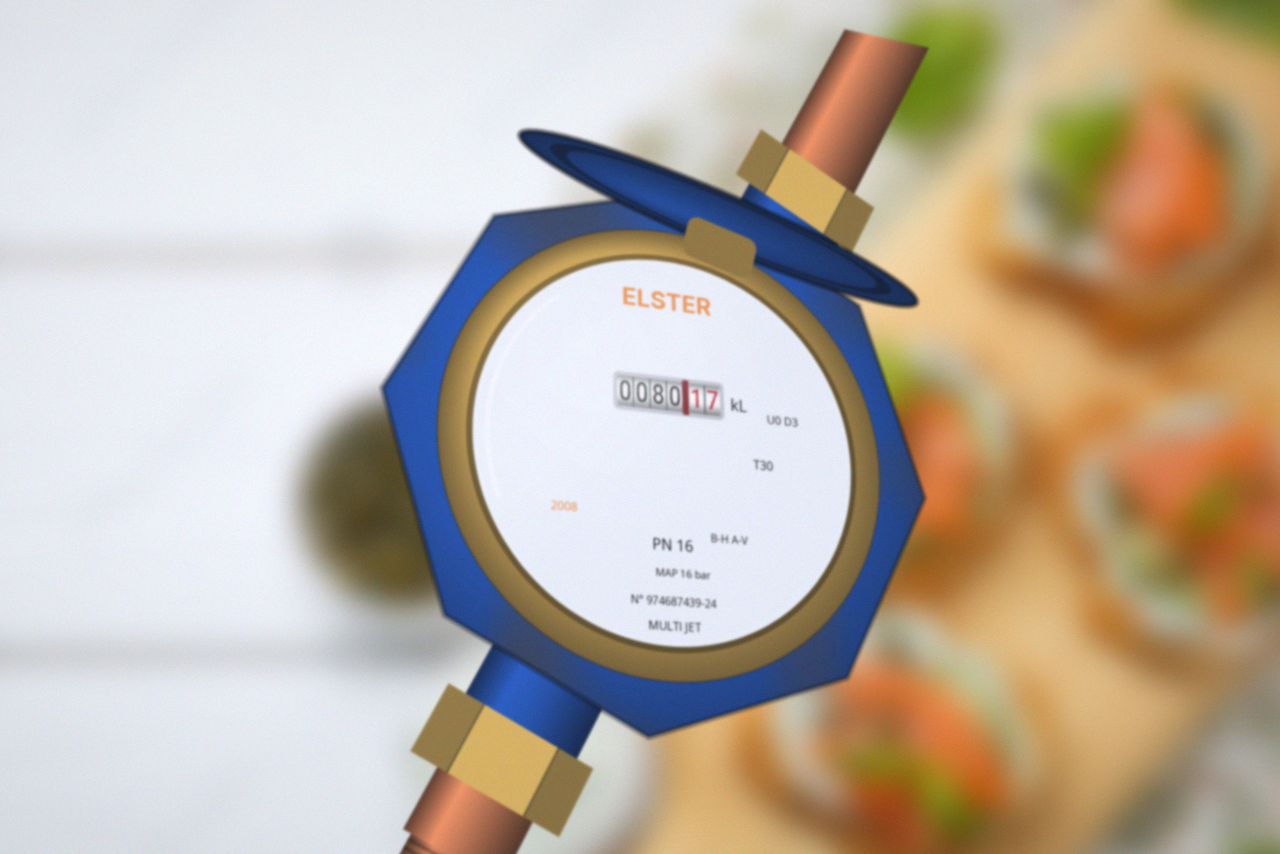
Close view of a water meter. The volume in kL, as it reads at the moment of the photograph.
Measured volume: 80.17 kL
